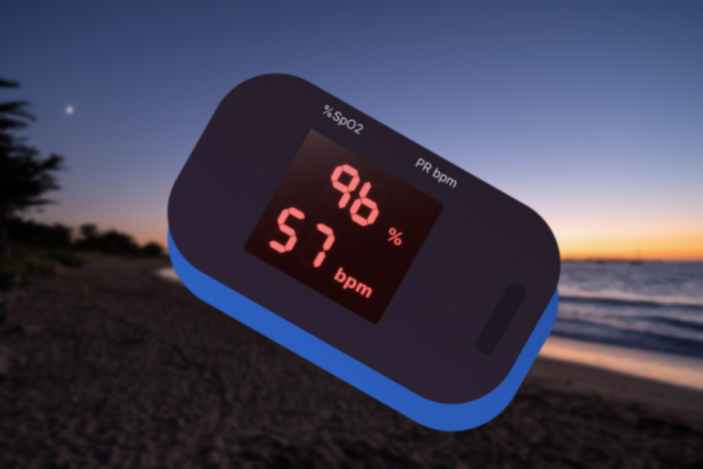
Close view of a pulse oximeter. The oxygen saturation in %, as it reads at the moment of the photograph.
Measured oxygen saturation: 96 %
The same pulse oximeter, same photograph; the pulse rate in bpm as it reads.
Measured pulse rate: 57 bpm
